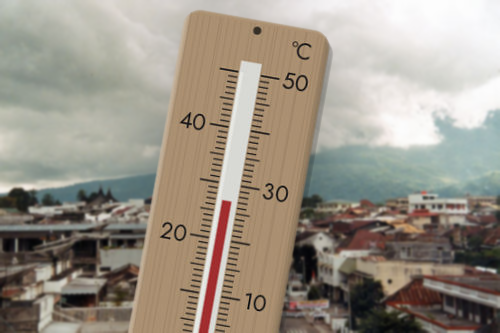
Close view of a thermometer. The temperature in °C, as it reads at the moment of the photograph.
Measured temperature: 27 °C
